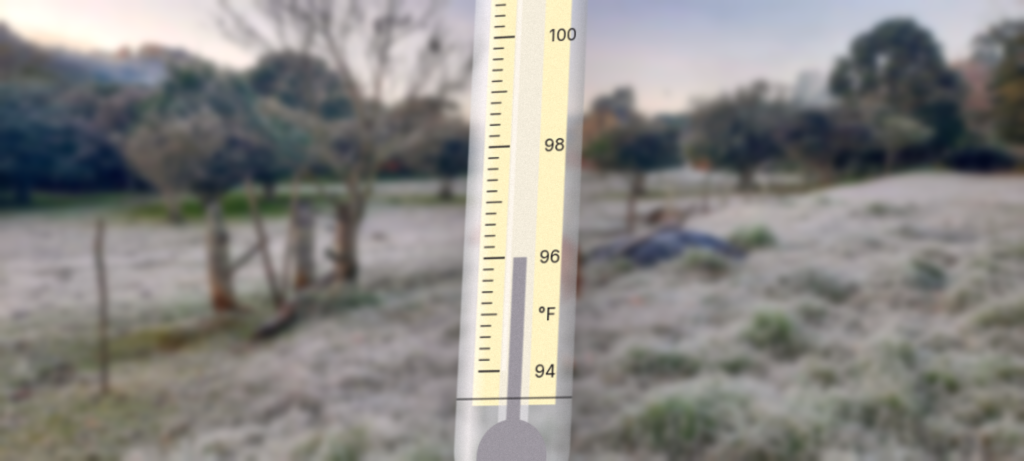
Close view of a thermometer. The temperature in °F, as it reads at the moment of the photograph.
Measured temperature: 96 °F
